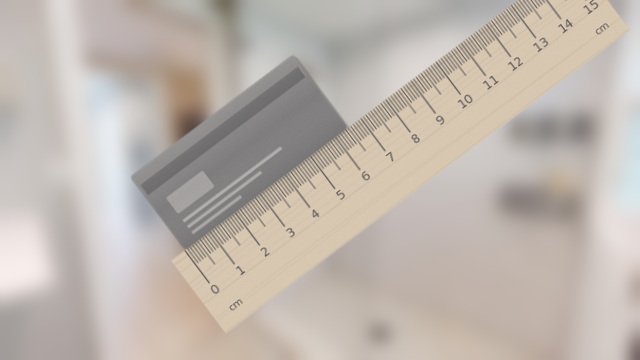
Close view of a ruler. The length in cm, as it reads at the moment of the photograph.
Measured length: 6.5 cm
